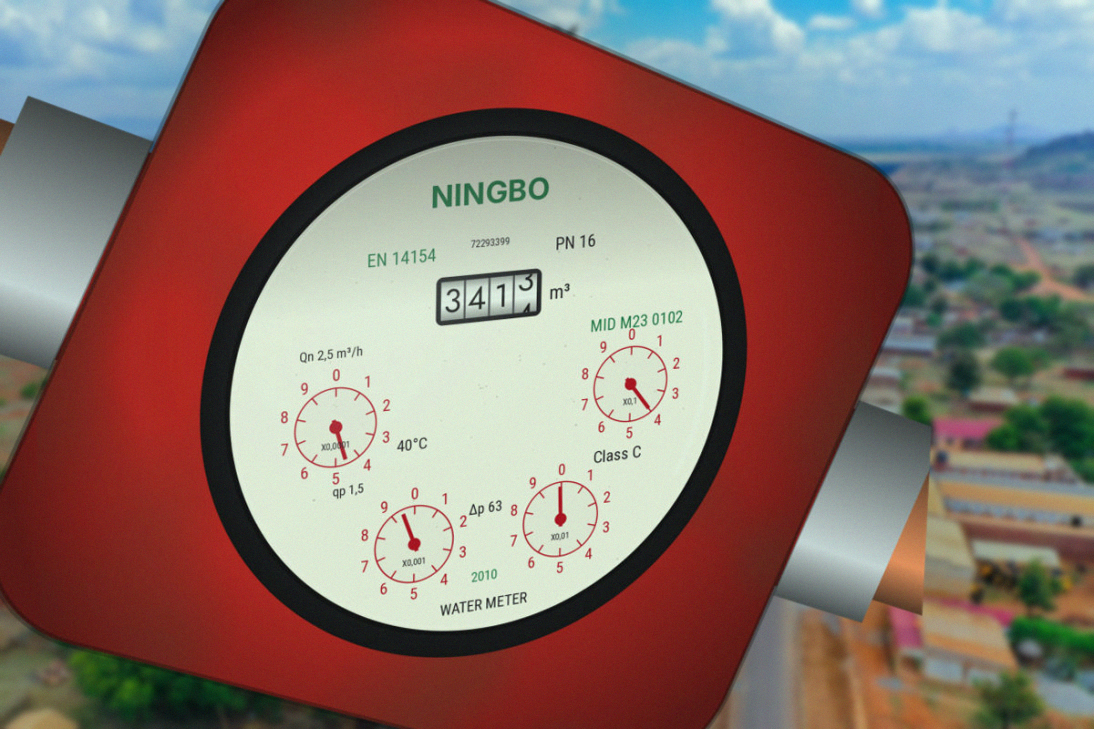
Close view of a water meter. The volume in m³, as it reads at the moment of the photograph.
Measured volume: 3413.3994 m³
